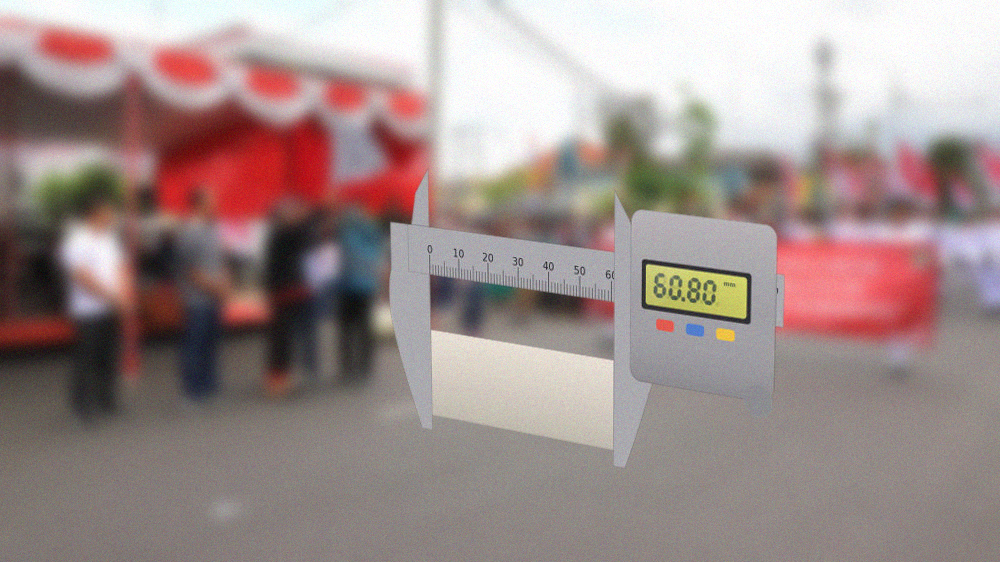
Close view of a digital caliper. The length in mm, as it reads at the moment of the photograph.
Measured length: 60.80 mm
